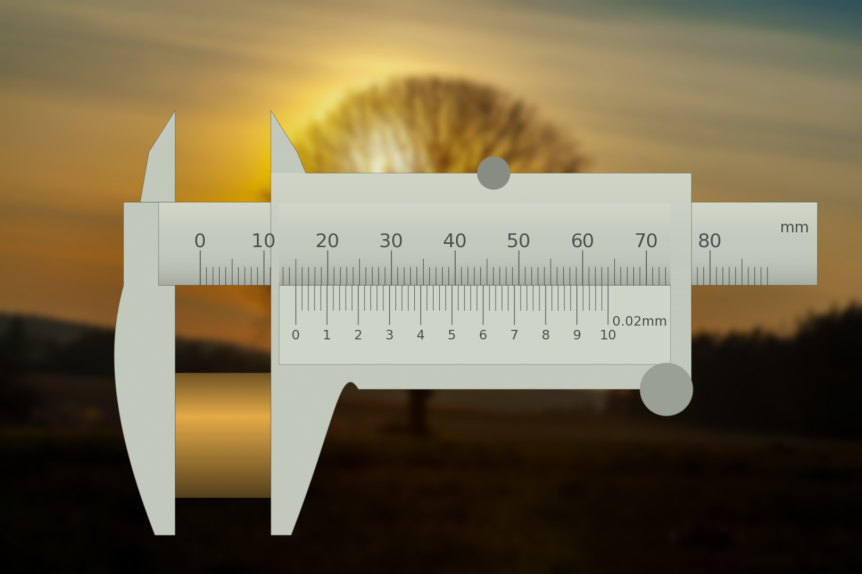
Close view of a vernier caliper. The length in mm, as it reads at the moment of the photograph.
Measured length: 15.0 mm
